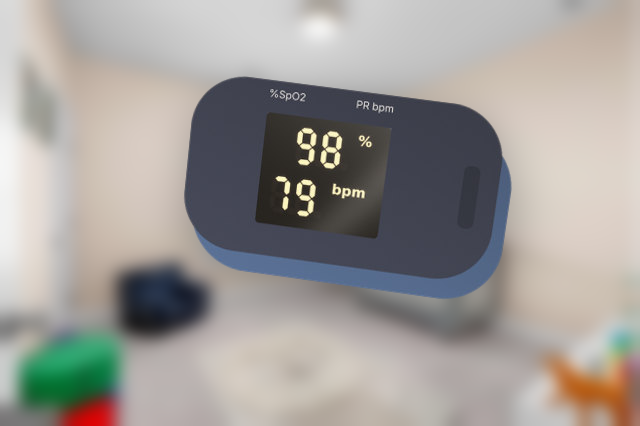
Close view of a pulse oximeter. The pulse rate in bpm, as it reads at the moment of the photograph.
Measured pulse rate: 79 bpm
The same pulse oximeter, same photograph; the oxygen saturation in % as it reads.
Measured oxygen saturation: 98 %
